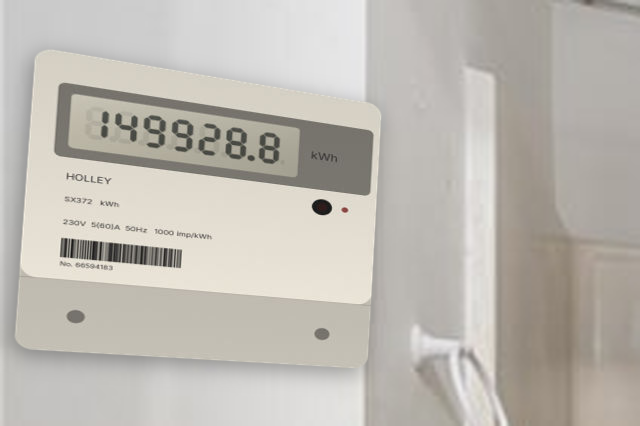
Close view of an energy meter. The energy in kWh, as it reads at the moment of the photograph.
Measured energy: 149928.8 kWh
